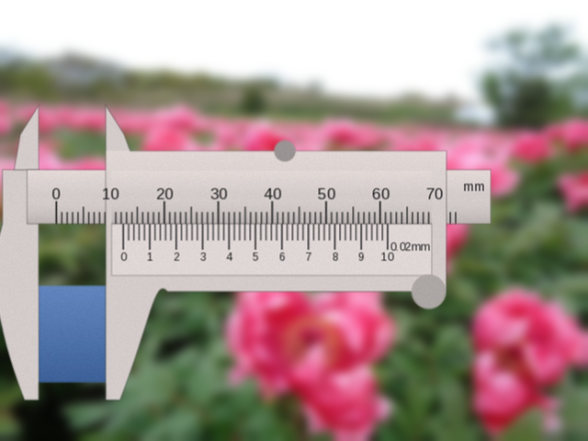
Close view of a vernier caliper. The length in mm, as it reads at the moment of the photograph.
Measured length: 12.4 mm
